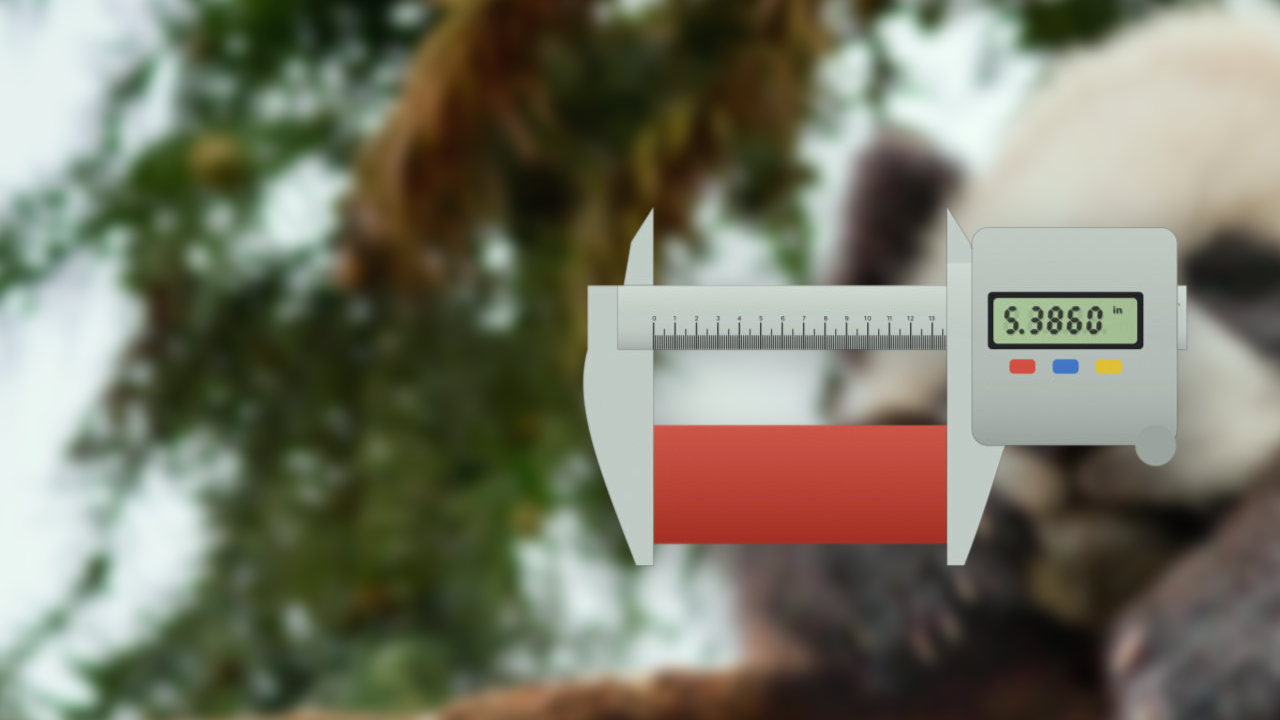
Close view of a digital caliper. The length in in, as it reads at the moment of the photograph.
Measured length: 5.3860 in
